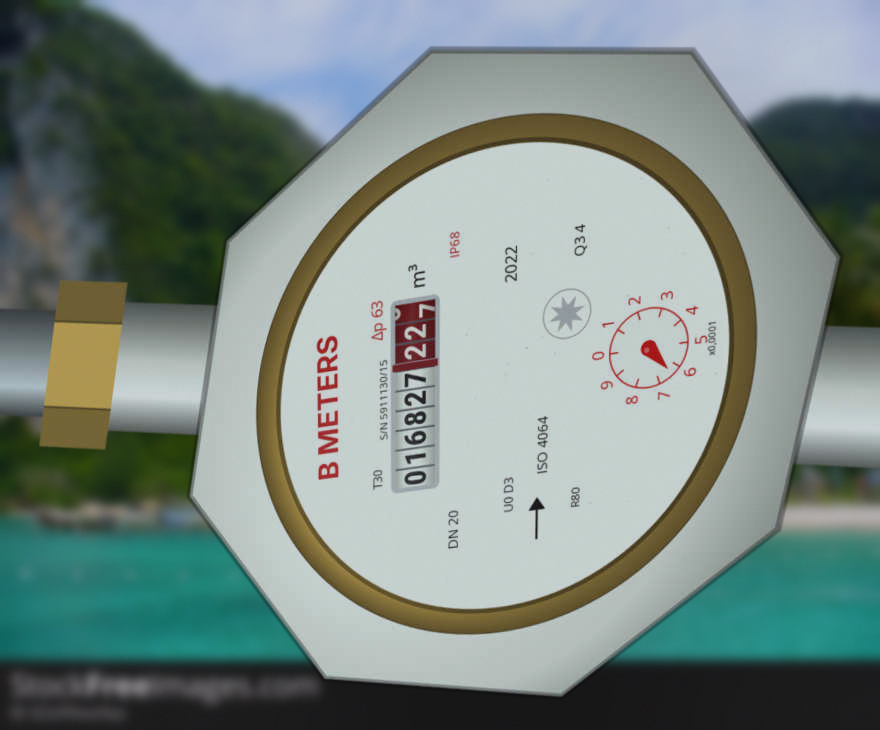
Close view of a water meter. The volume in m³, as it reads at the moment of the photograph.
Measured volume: 16827.2266 m³
